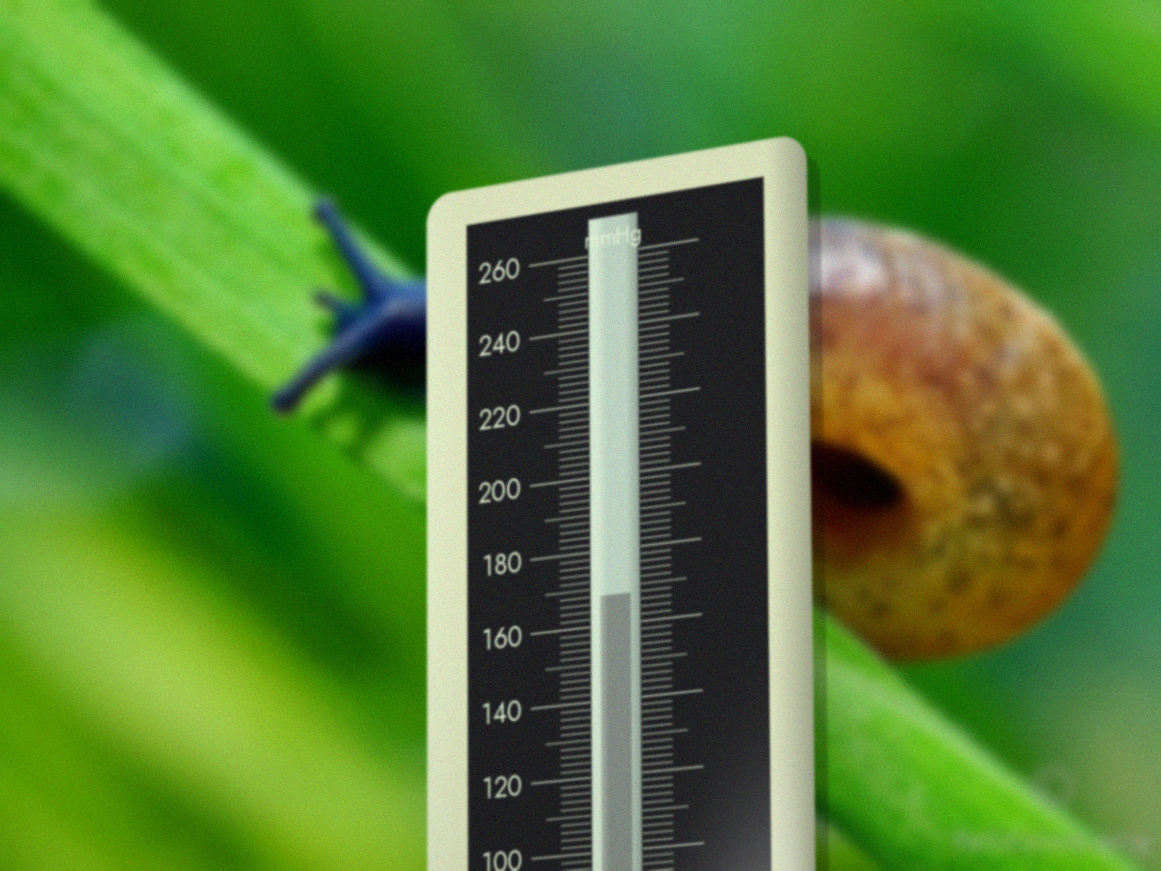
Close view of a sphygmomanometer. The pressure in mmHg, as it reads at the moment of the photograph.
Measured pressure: 168 mmHg
